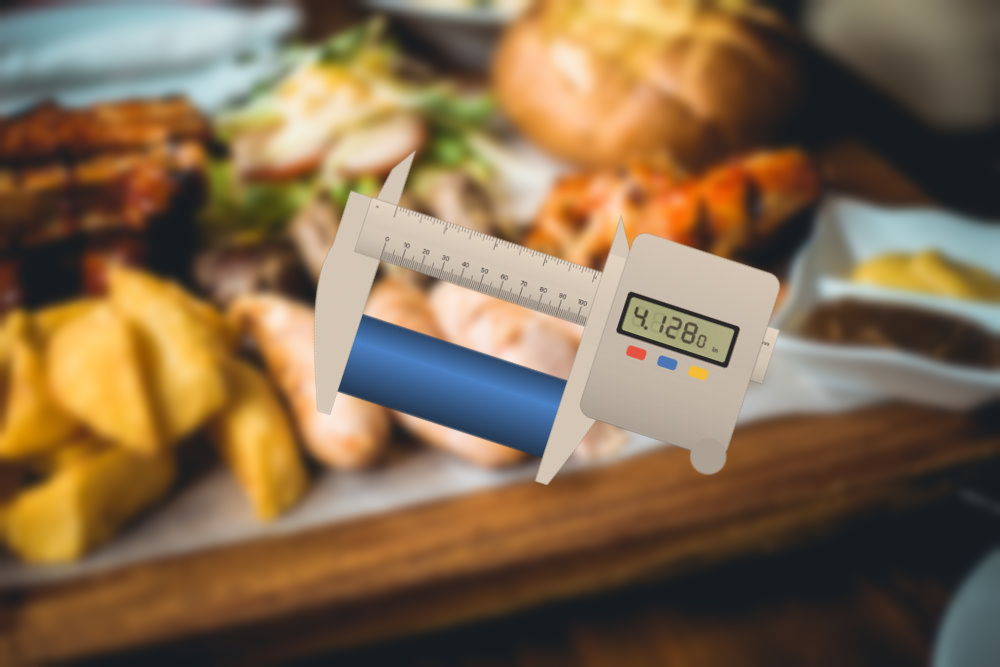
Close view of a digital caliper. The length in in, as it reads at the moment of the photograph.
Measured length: 4.1280 in
